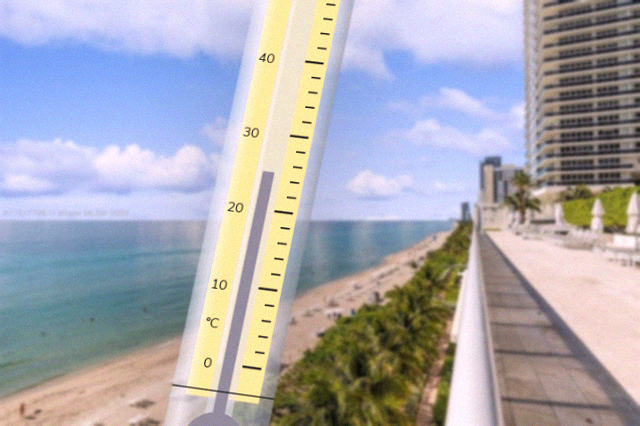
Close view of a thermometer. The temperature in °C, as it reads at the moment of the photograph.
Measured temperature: 25 °C
